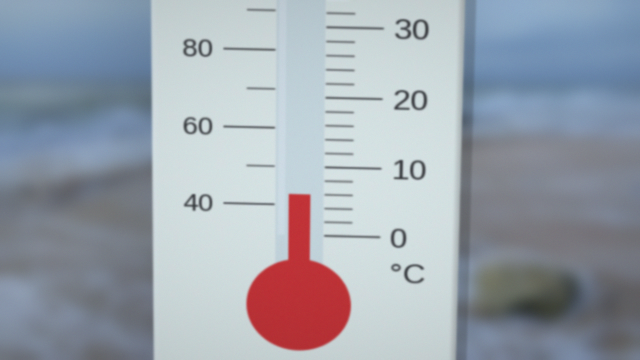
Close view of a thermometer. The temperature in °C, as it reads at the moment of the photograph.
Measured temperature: 6 °C
